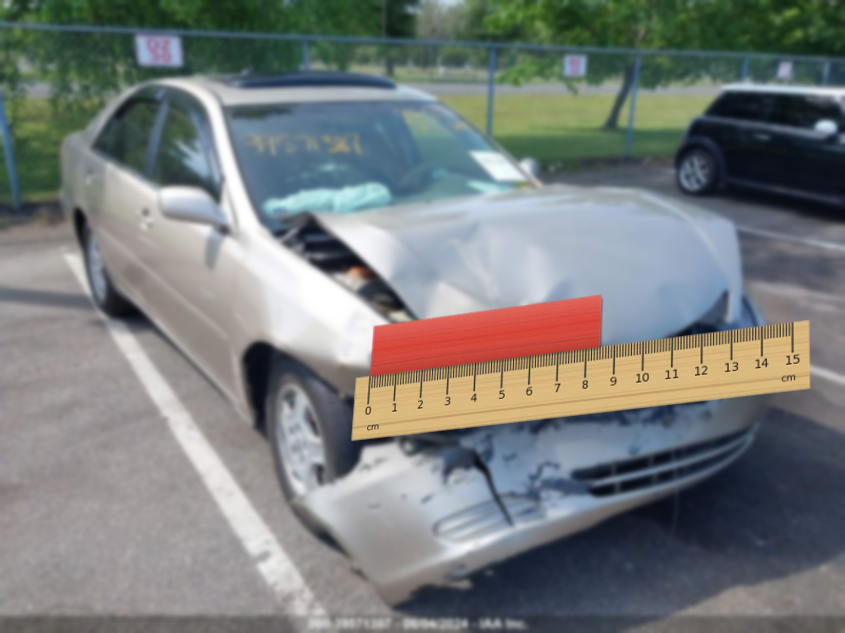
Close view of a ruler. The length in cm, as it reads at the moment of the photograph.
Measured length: 8.5 cm
